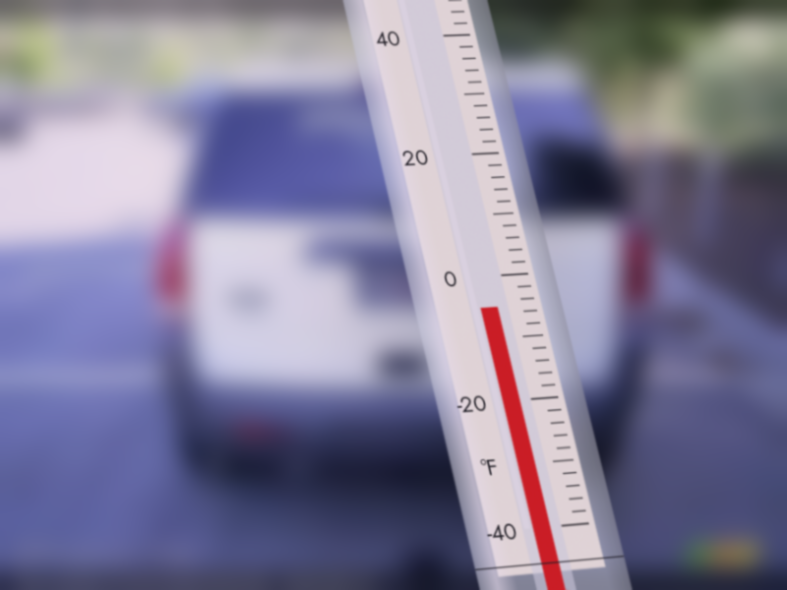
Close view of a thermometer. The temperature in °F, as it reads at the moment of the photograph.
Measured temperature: -5 °F
